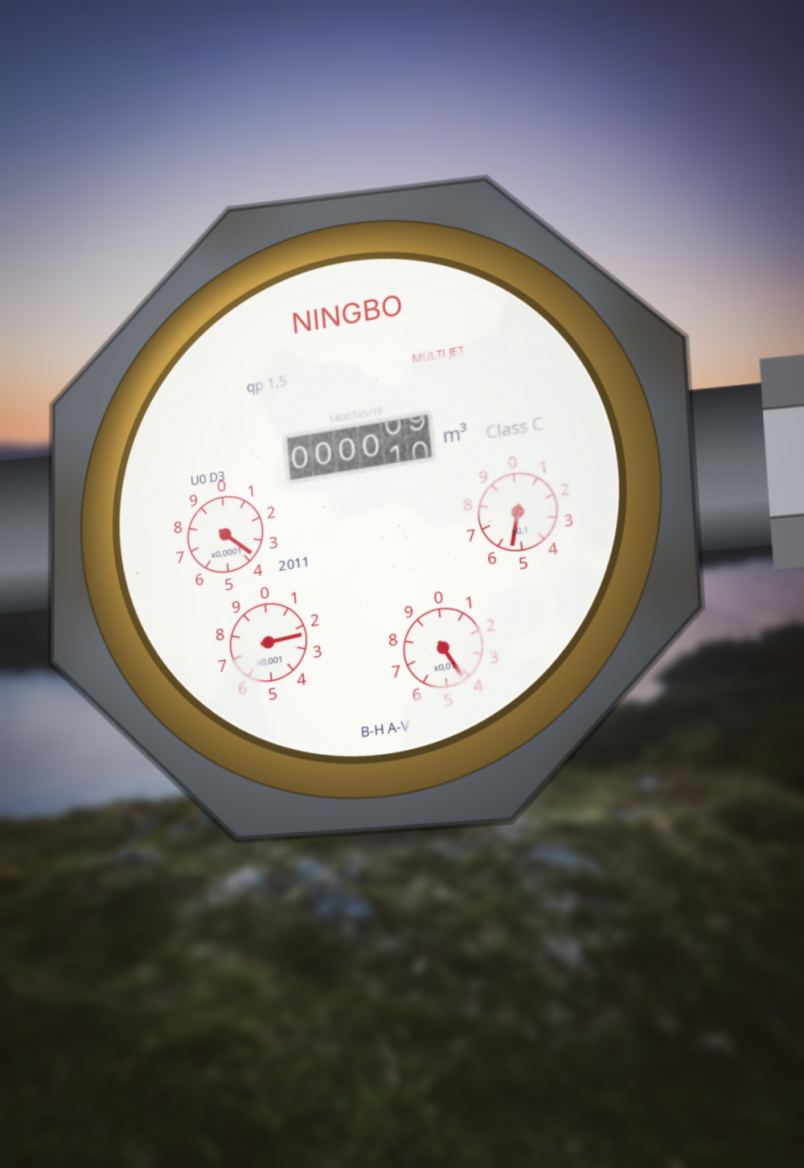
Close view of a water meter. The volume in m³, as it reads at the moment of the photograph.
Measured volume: 9.5423 m³
